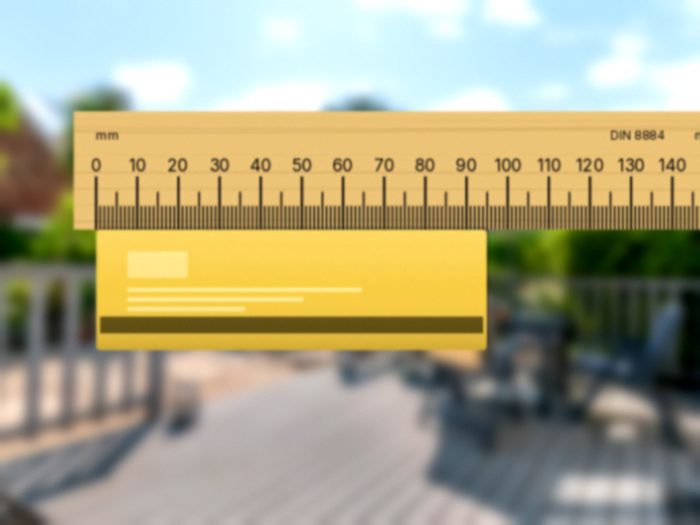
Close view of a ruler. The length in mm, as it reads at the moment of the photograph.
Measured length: 95 mm
